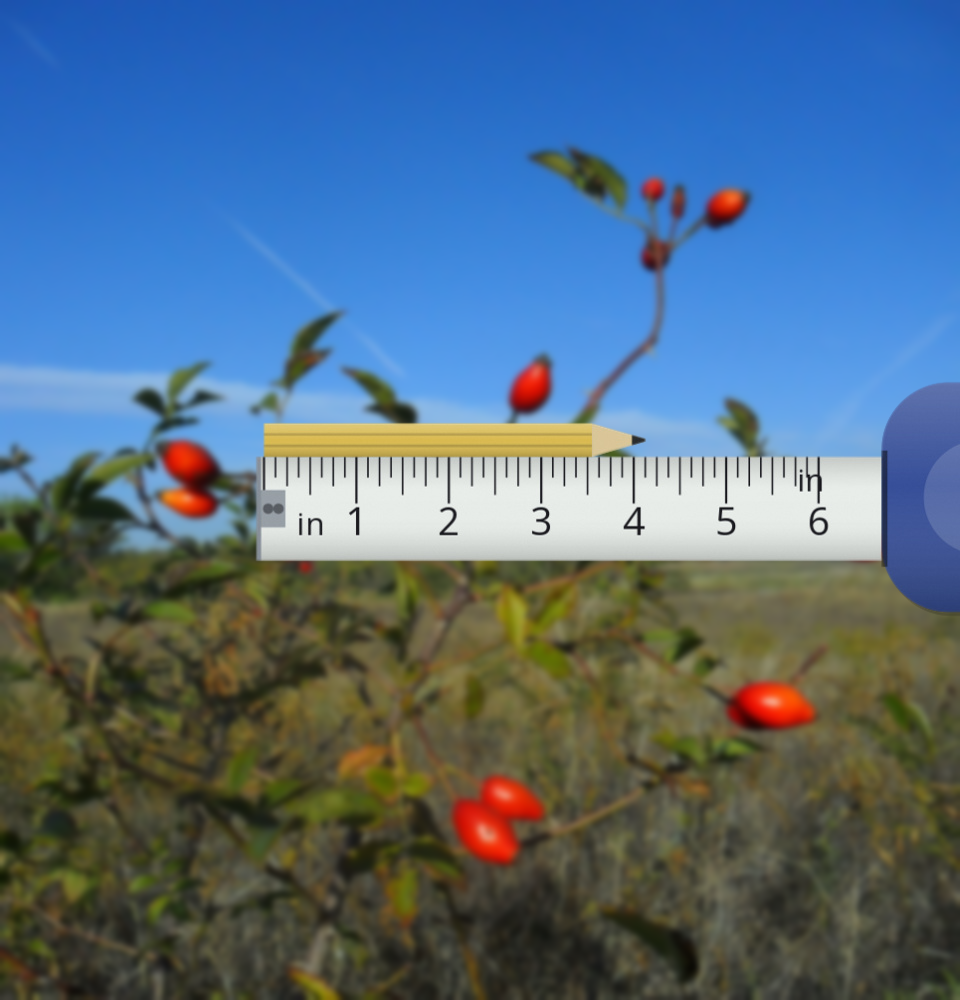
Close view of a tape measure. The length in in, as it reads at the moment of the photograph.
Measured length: 4.125 in
